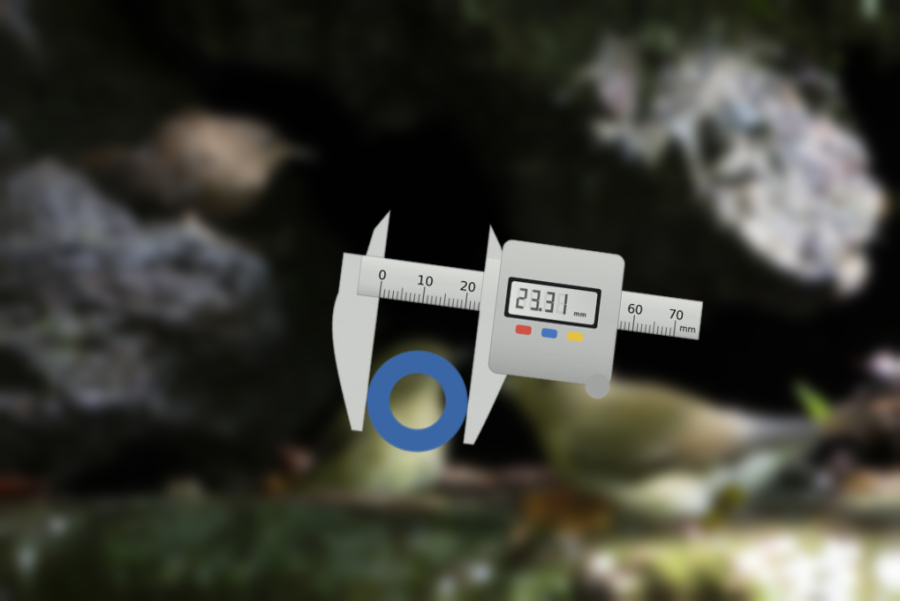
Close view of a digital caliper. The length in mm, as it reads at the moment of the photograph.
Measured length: 23.31 mm
